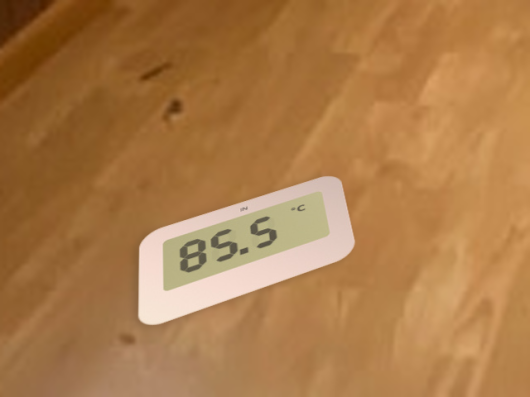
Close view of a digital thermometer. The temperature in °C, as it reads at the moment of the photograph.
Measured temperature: 85.5 °C
